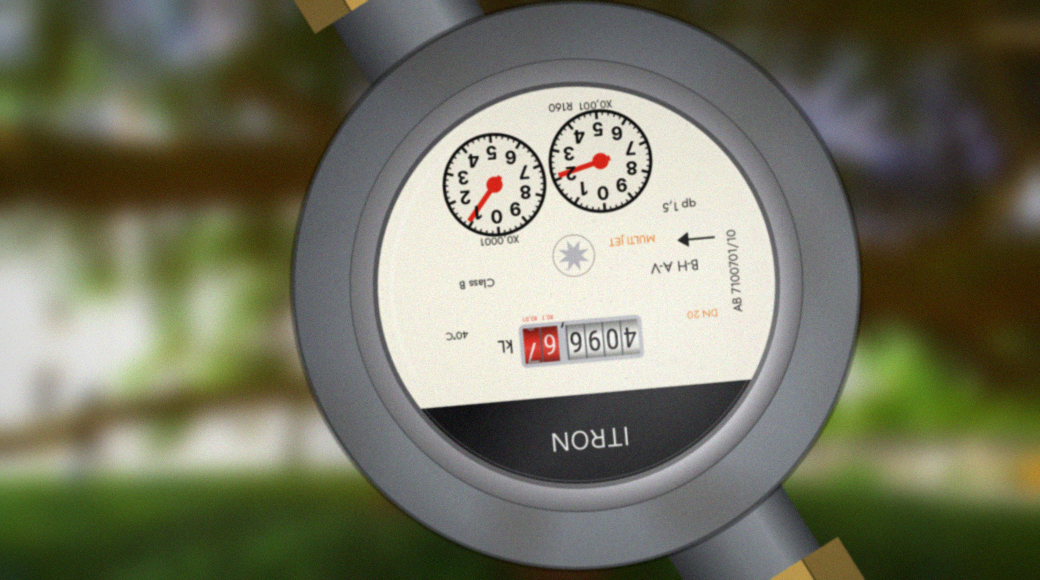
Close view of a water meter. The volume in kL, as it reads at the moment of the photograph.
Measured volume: 4096.6721 kL
